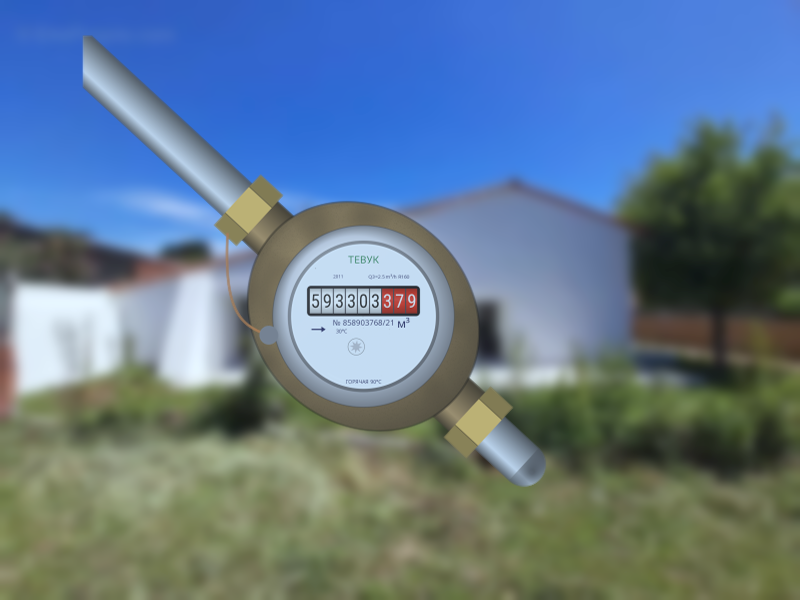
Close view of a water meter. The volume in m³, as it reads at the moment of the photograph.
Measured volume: 593303.379 m³
